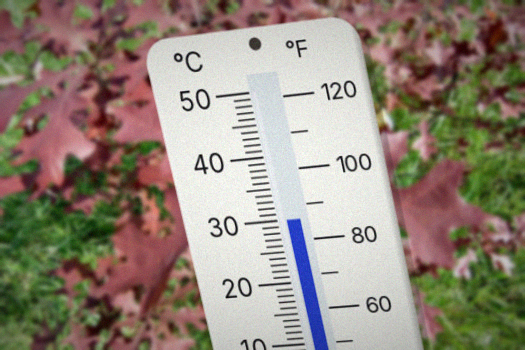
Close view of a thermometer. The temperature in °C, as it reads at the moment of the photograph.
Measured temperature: 30 °C
